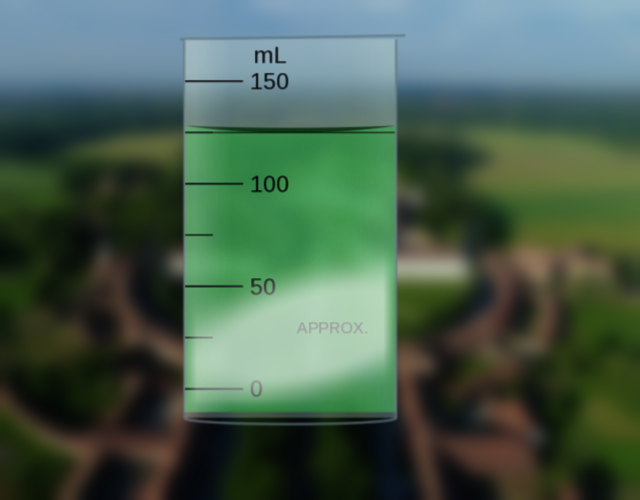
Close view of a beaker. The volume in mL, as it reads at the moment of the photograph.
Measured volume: 125 mL
